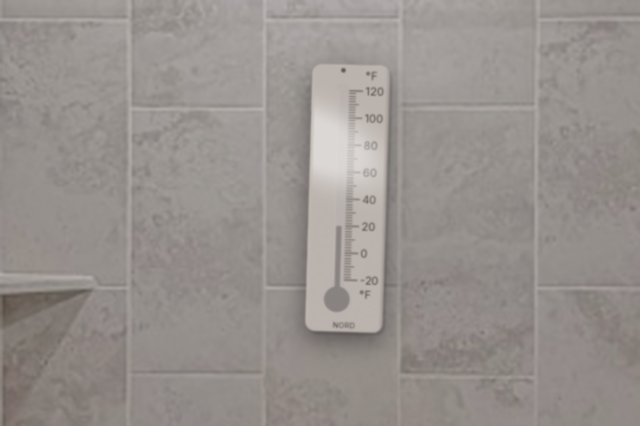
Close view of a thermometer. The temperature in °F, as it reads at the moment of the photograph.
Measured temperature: 20 °F
